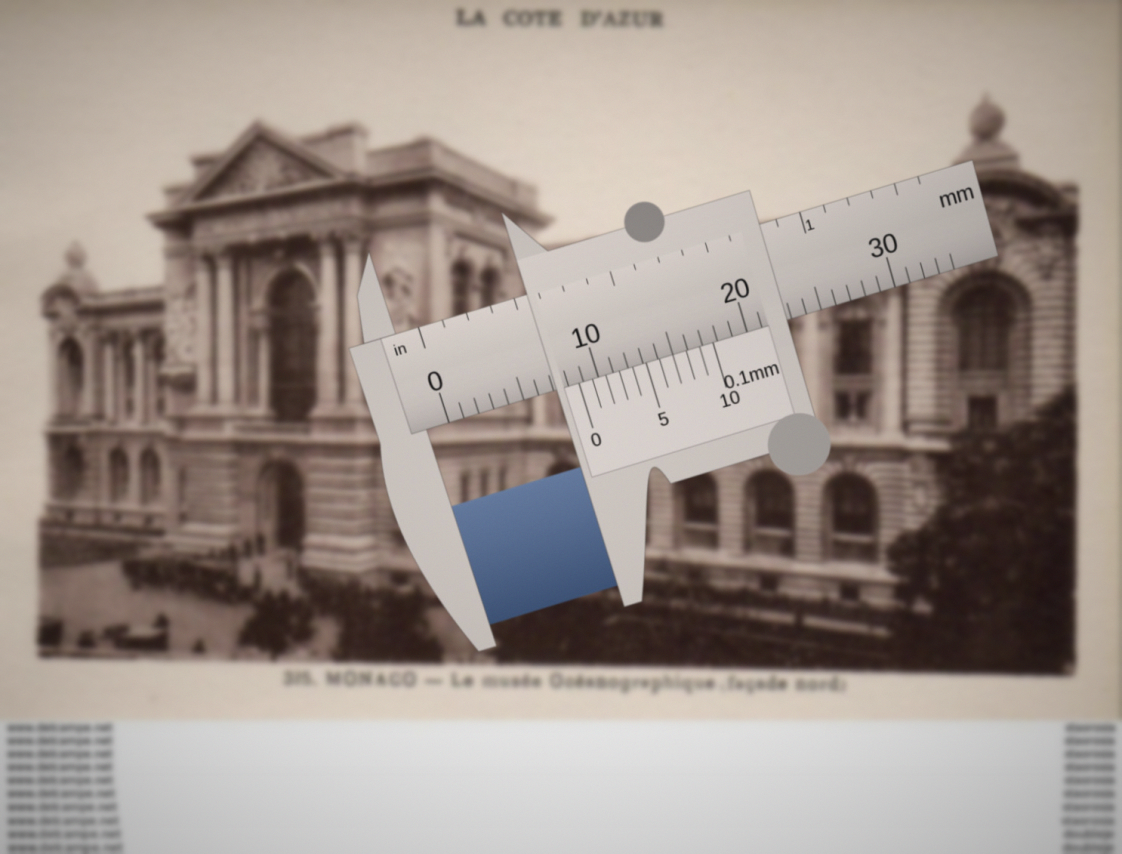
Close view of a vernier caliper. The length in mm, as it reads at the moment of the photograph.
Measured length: 8.7 mm
